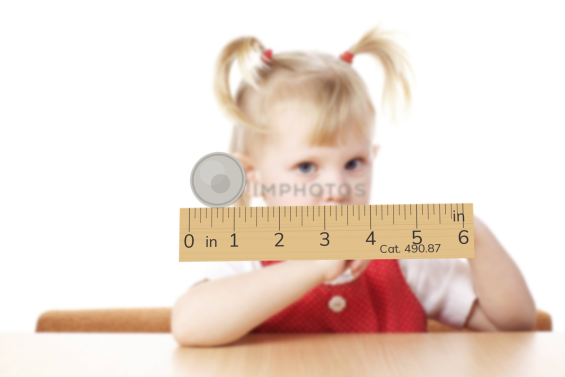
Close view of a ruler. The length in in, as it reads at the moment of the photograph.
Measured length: 1.25 in
